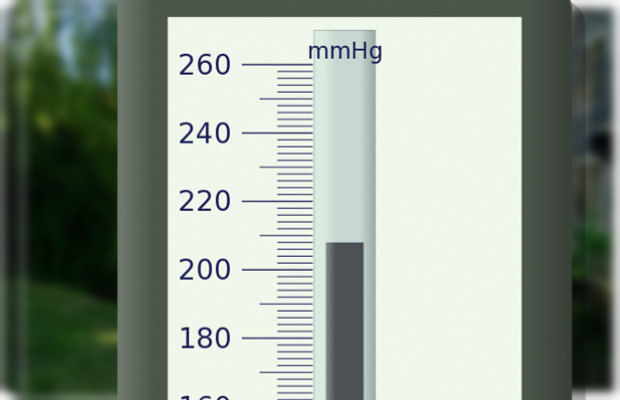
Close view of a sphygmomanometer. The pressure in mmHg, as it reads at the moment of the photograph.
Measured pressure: 208 mmHg
